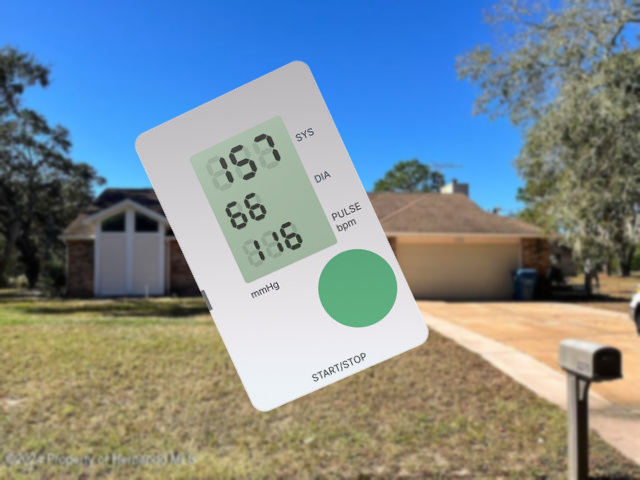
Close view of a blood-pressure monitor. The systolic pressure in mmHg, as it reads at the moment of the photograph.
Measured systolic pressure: 157 mmHg
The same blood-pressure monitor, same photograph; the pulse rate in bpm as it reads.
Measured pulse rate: 116 bpm
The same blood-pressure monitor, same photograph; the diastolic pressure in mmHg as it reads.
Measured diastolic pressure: 66 mmHg
